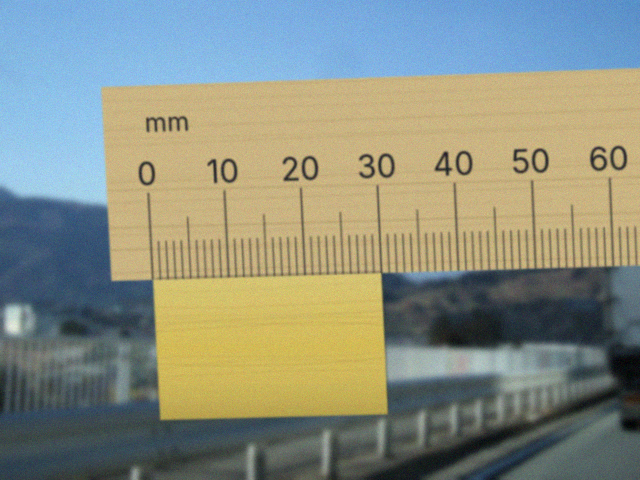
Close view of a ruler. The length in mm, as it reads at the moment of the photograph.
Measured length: 30 mm
